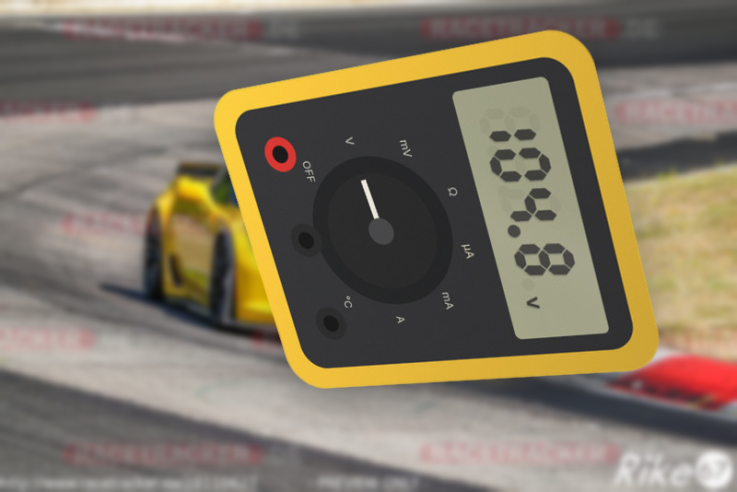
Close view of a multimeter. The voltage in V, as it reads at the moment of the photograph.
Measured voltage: 104.8 V
